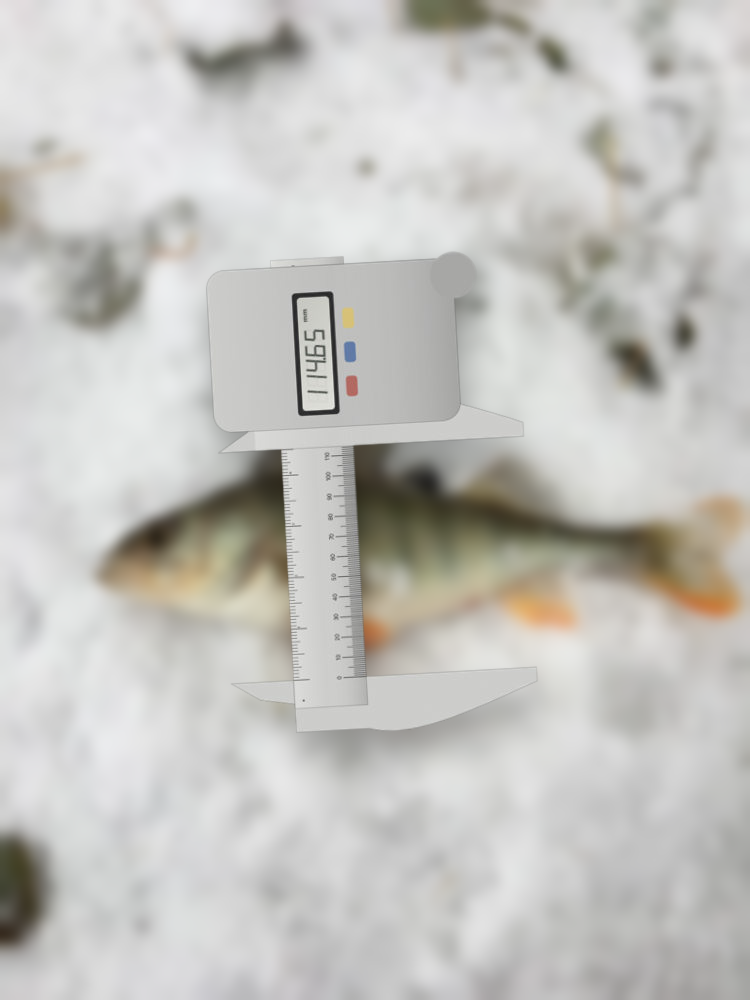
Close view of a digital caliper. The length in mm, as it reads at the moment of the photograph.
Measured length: 114.65 mm
